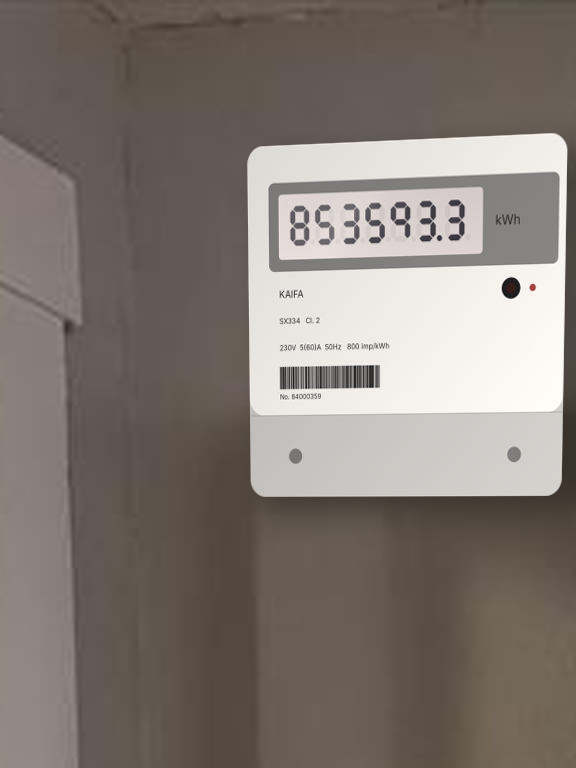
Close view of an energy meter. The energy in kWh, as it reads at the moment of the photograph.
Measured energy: 853593.3 kWh
